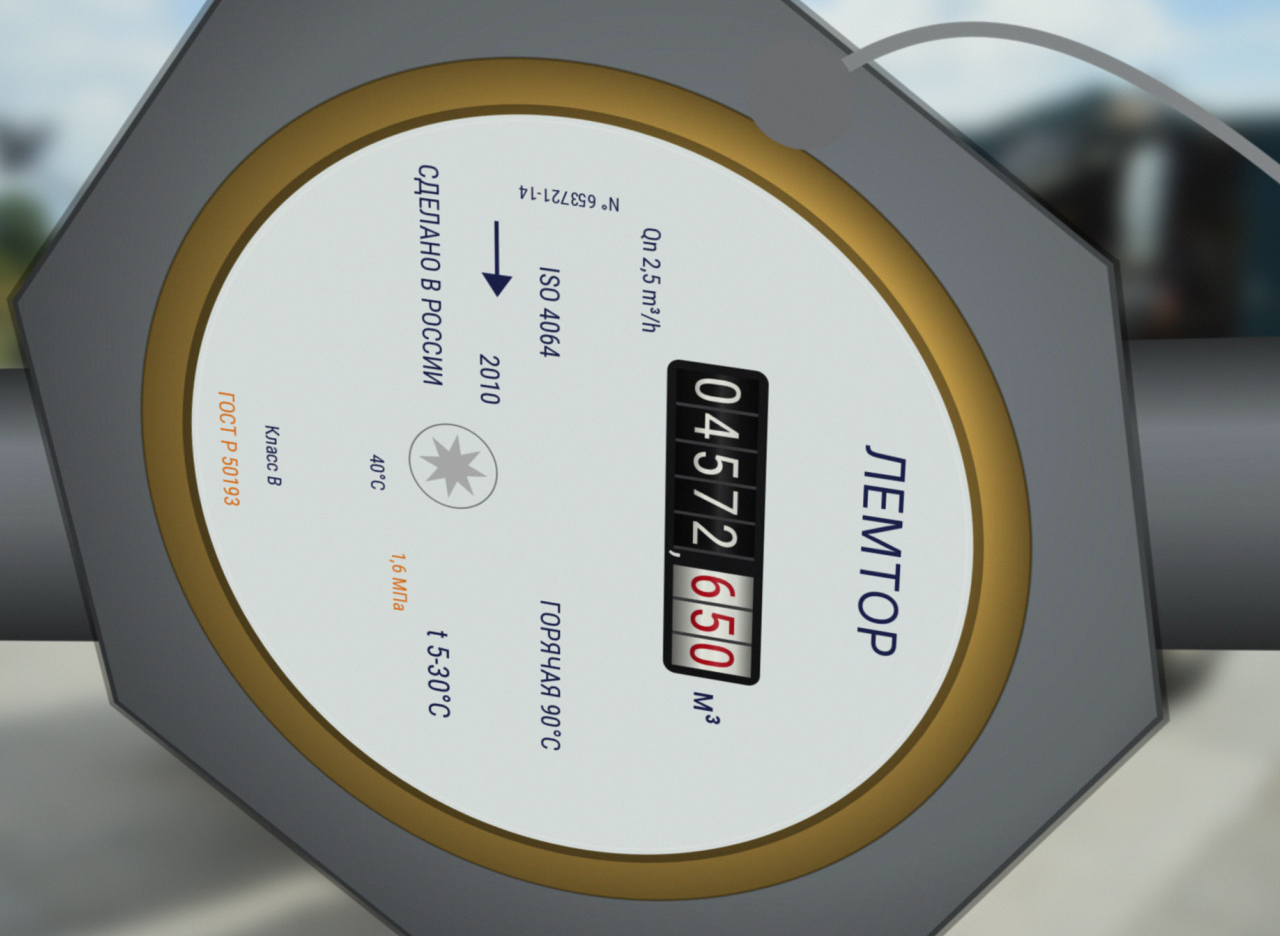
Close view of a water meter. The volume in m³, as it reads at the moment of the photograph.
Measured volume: 4572.650 m³
